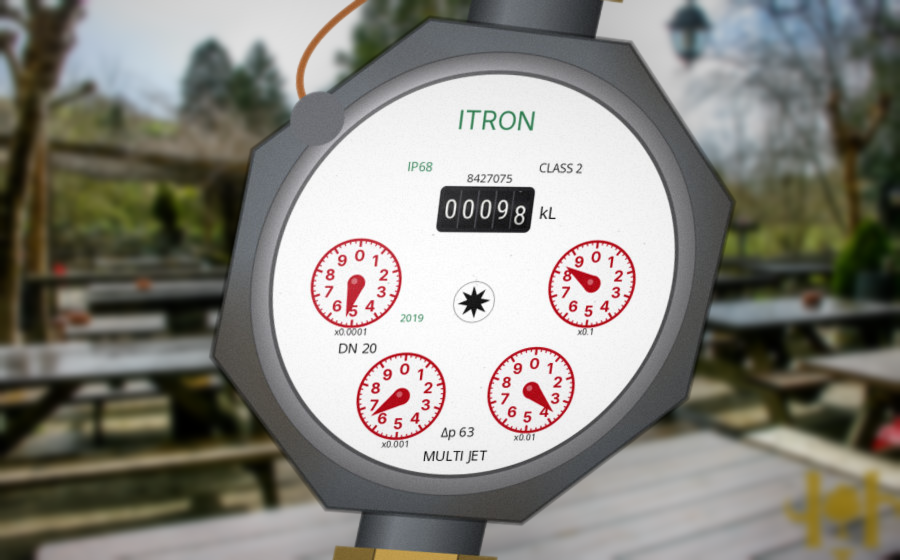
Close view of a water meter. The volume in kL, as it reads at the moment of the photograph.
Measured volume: 97.8365 kL
